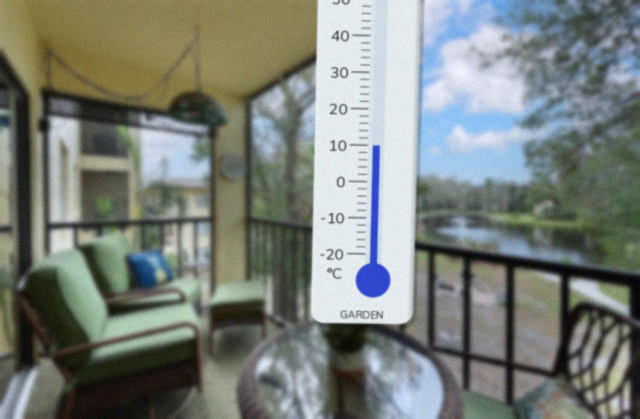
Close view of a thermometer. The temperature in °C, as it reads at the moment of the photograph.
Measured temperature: 10 °C
